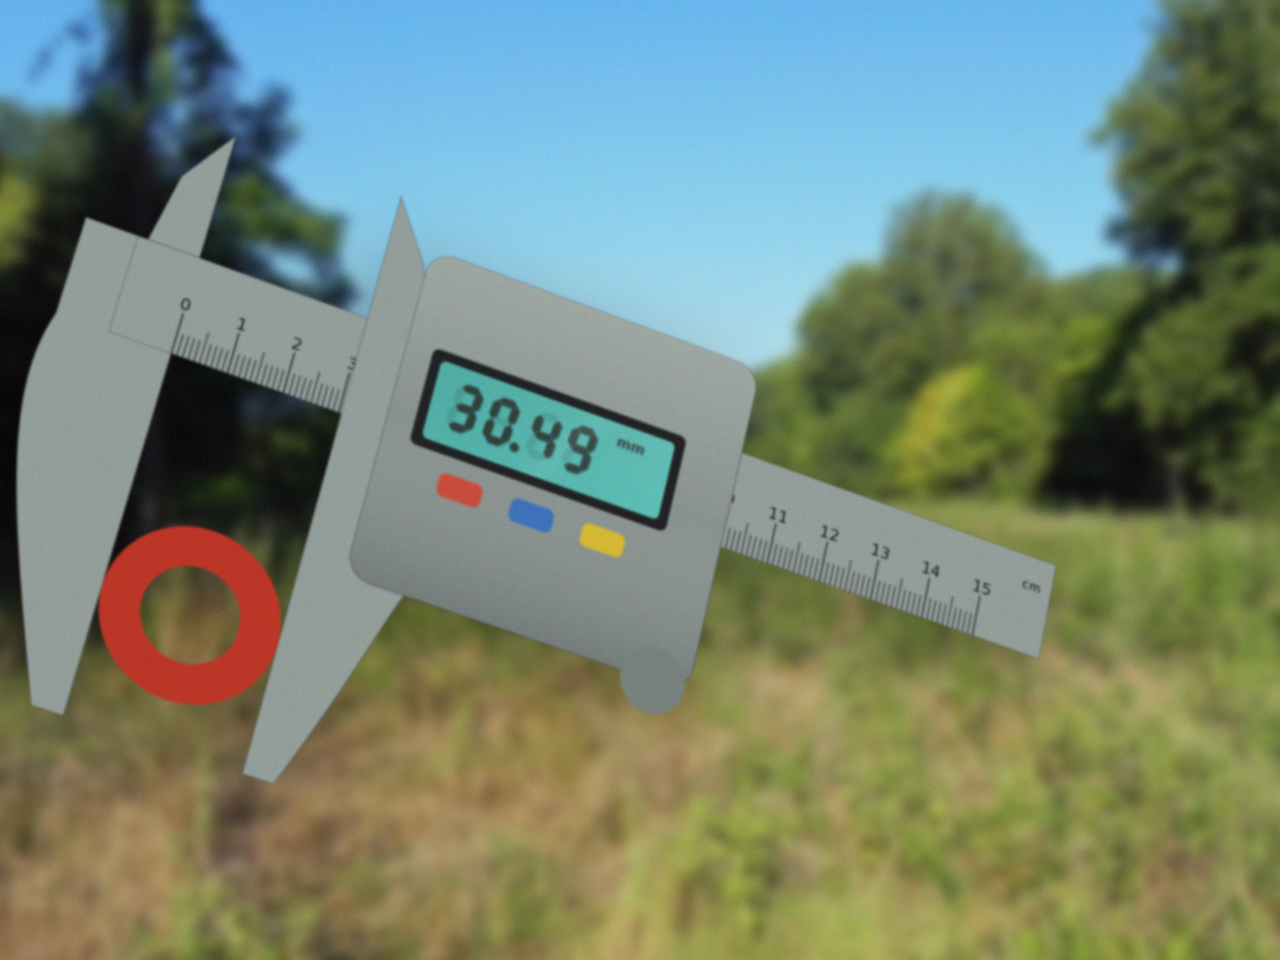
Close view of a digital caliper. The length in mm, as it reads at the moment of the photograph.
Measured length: 30.49 mm
